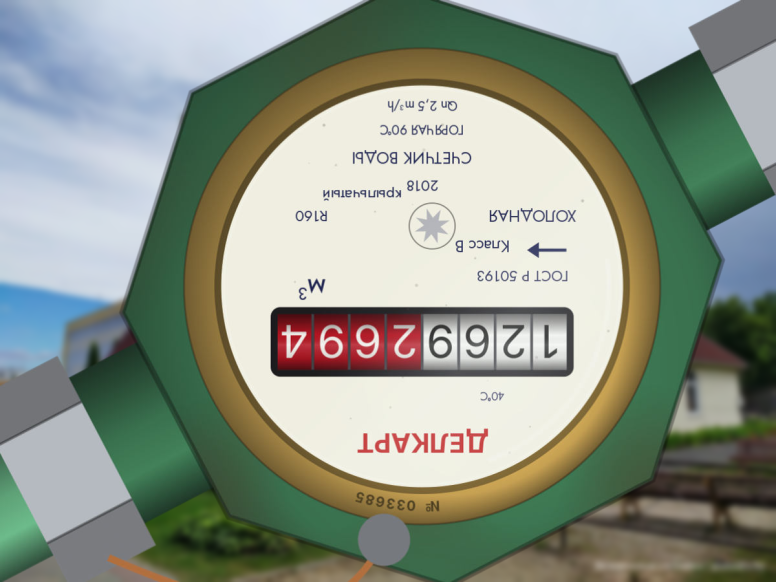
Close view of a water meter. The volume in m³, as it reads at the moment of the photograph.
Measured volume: 1269.2694 m³
